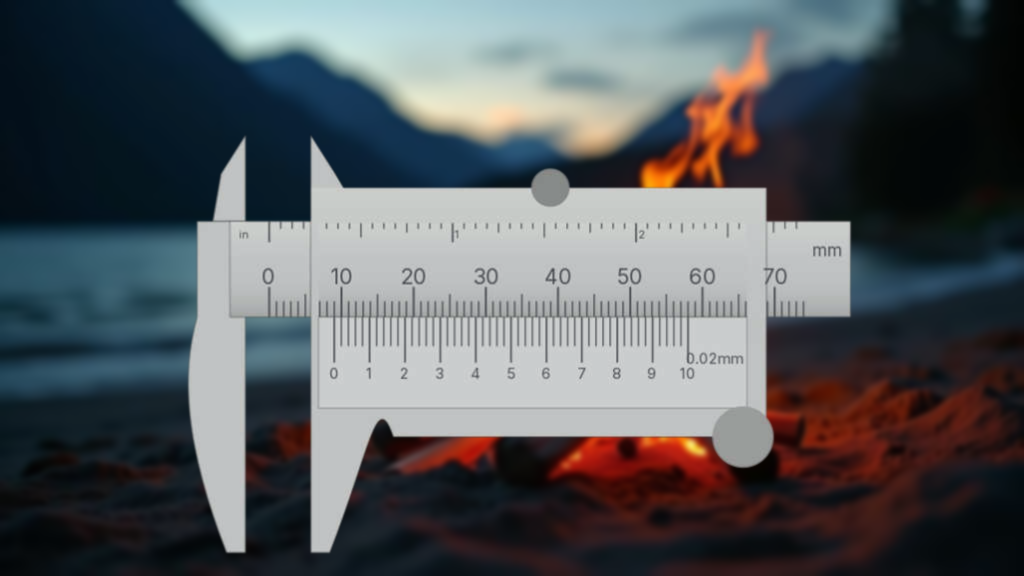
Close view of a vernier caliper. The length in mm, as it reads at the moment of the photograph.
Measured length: 9.0 mm
